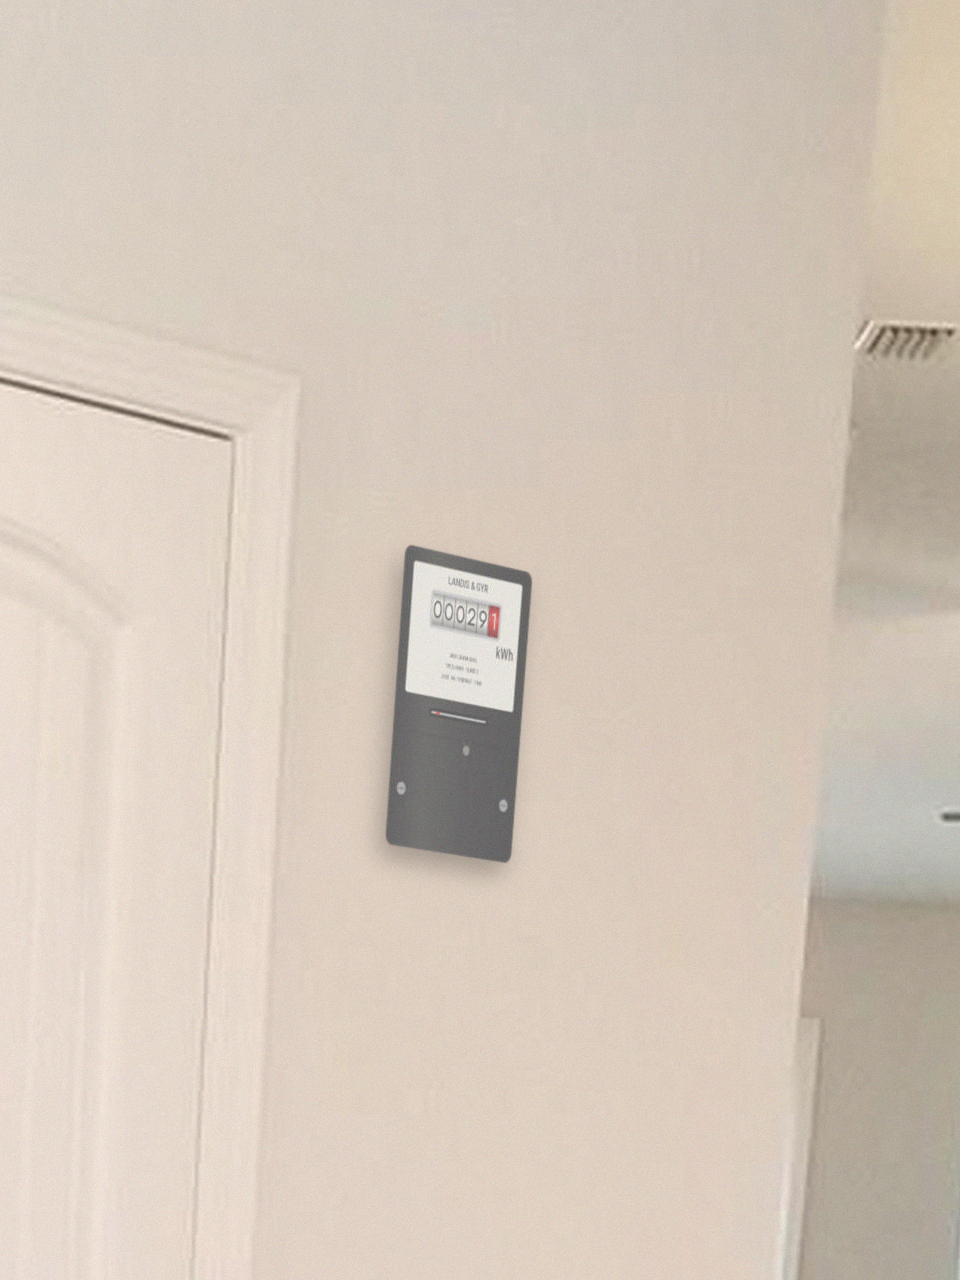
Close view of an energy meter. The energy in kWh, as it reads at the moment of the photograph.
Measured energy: 29.1 kWh
